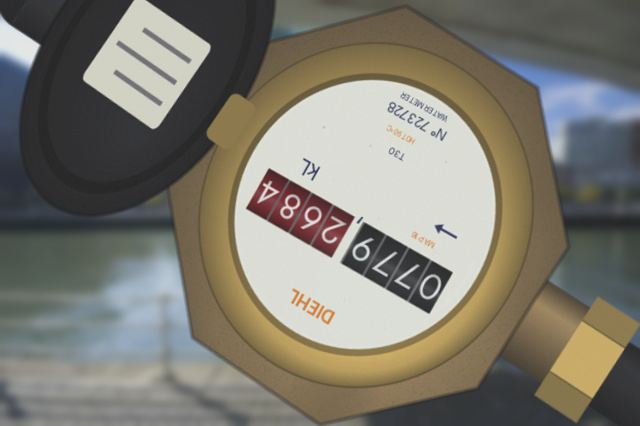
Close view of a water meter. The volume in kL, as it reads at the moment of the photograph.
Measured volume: 779.2684 kL
